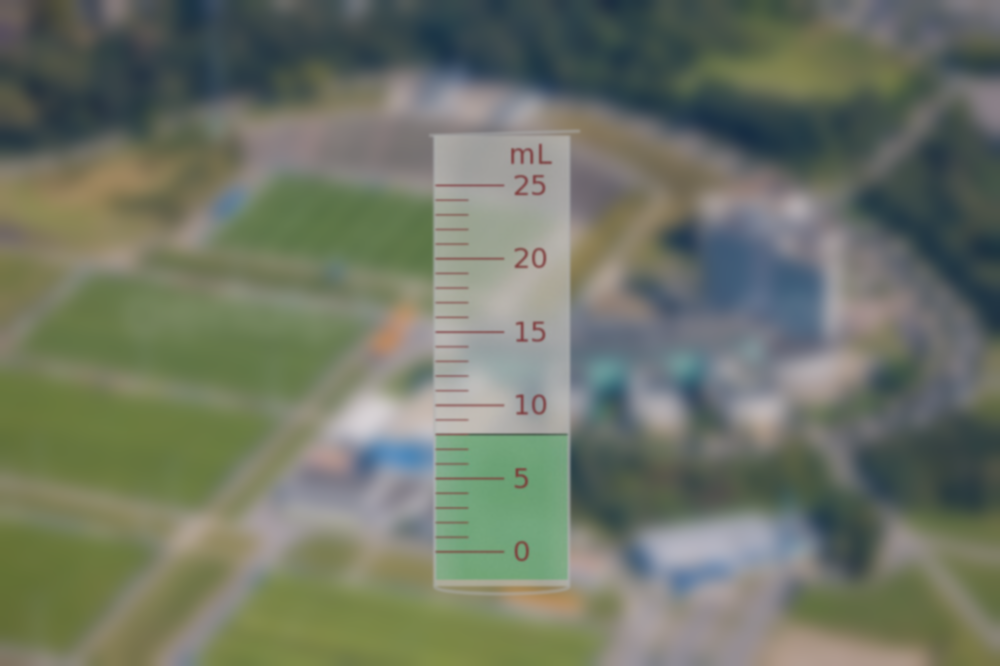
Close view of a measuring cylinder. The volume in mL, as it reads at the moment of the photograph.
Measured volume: 8 mL
